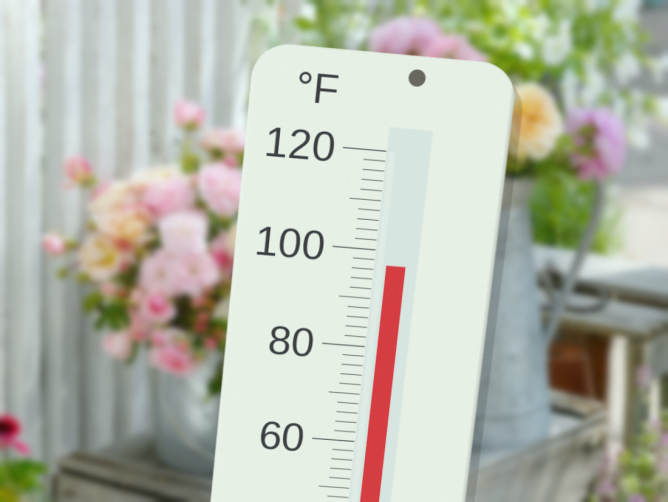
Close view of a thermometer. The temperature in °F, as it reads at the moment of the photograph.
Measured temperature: 97 °F
